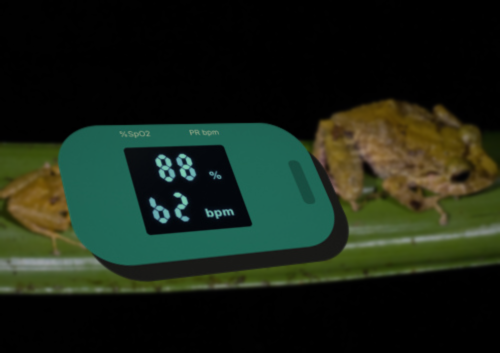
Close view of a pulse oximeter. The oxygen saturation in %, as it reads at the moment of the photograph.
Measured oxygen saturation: 88 %
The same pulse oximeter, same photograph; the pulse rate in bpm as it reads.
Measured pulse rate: 62 bpm
